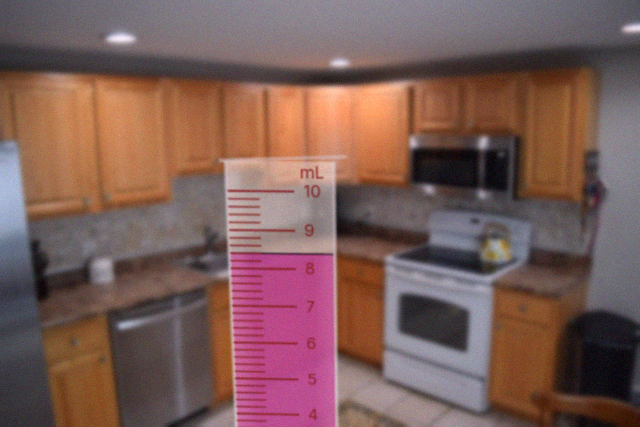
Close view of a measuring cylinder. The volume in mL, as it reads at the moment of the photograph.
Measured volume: 8.4 mL
